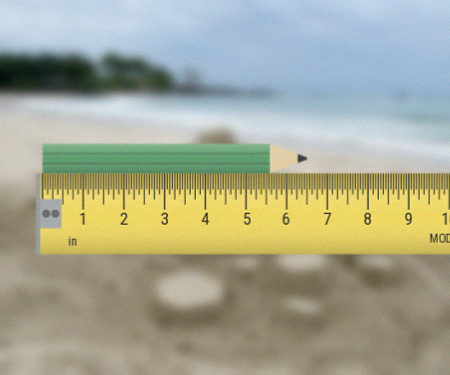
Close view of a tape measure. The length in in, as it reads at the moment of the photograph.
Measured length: 6.5 in
